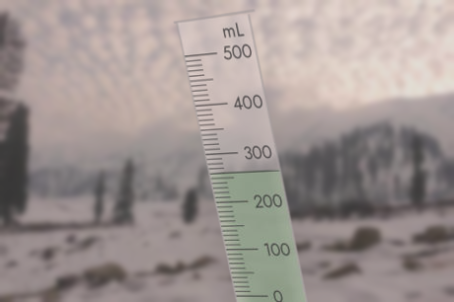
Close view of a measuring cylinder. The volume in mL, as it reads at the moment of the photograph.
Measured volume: 260 mL
